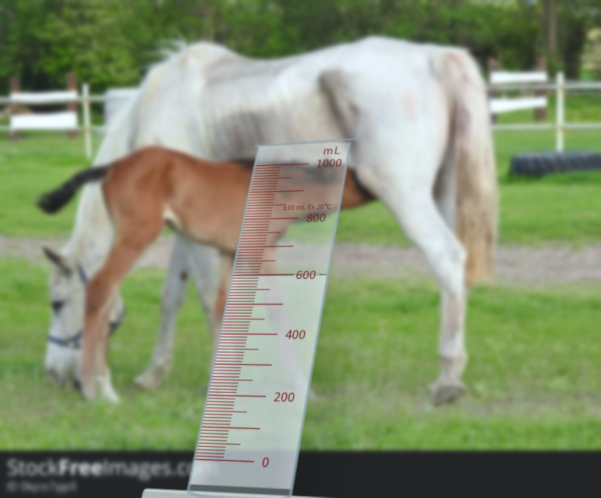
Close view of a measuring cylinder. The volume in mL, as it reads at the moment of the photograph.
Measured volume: 600 mL
